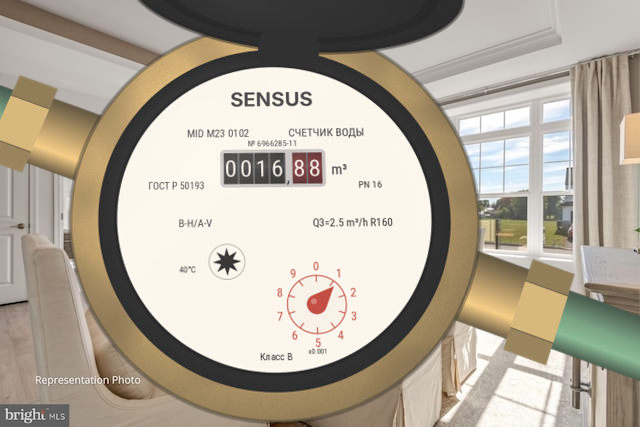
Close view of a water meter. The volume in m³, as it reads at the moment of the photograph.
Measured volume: 16.881 m³
